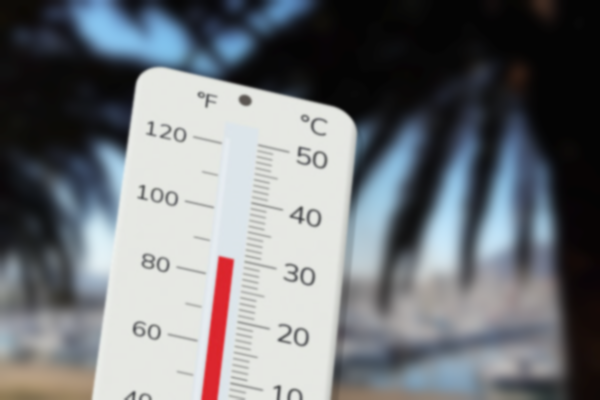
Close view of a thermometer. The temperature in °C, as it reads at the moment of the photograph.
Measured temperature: 30 °C
